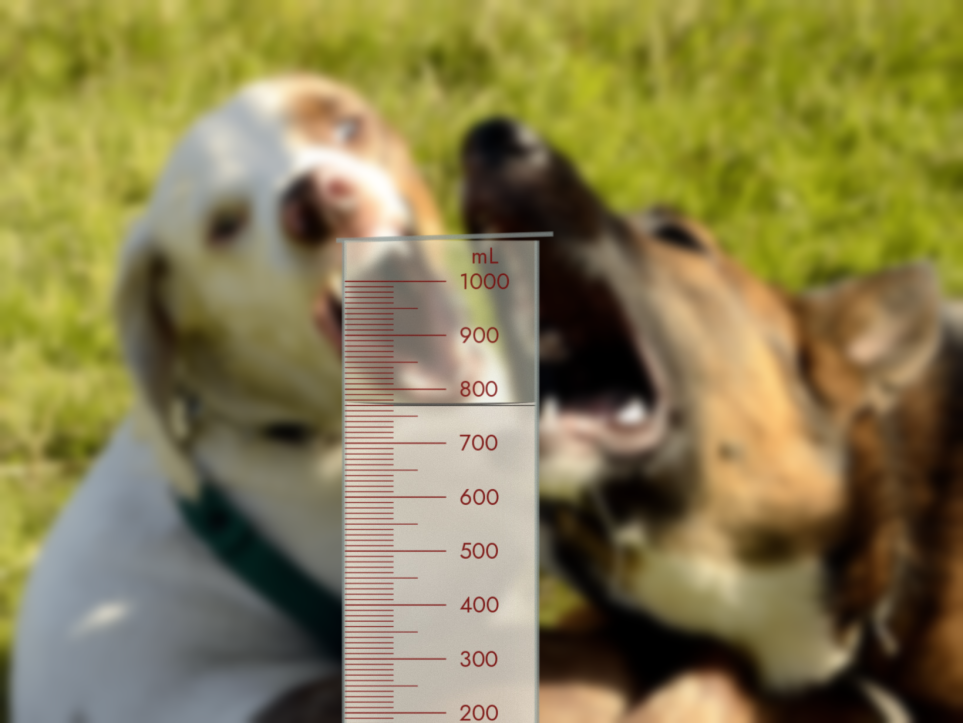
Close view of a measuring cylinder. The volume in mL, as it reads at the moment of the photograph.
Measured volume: 770 mL
